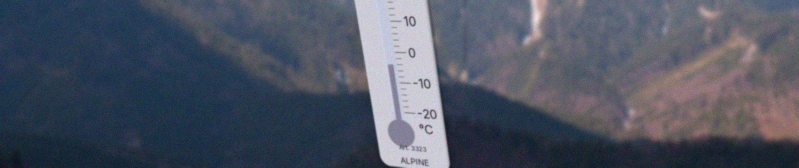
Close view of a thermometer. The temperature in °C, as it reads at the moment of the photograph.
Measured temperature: -4 °C
